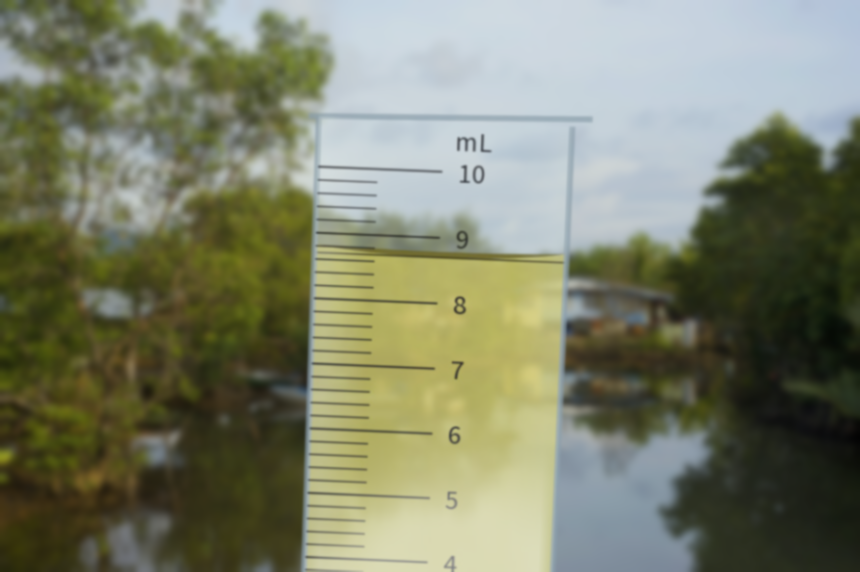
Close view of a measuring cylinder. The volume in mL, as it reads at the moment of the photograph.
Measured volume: 8.7 mL
